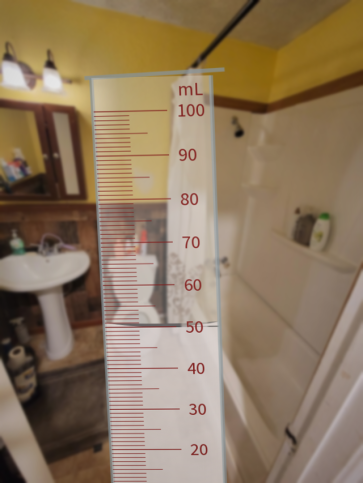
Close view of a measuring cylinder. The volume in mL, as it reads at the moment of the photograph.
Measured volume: 50 mL
